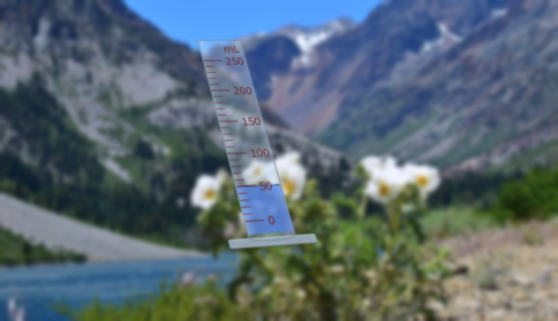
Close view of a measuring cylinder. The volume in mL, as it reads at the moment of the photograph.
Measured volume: 50 mL
